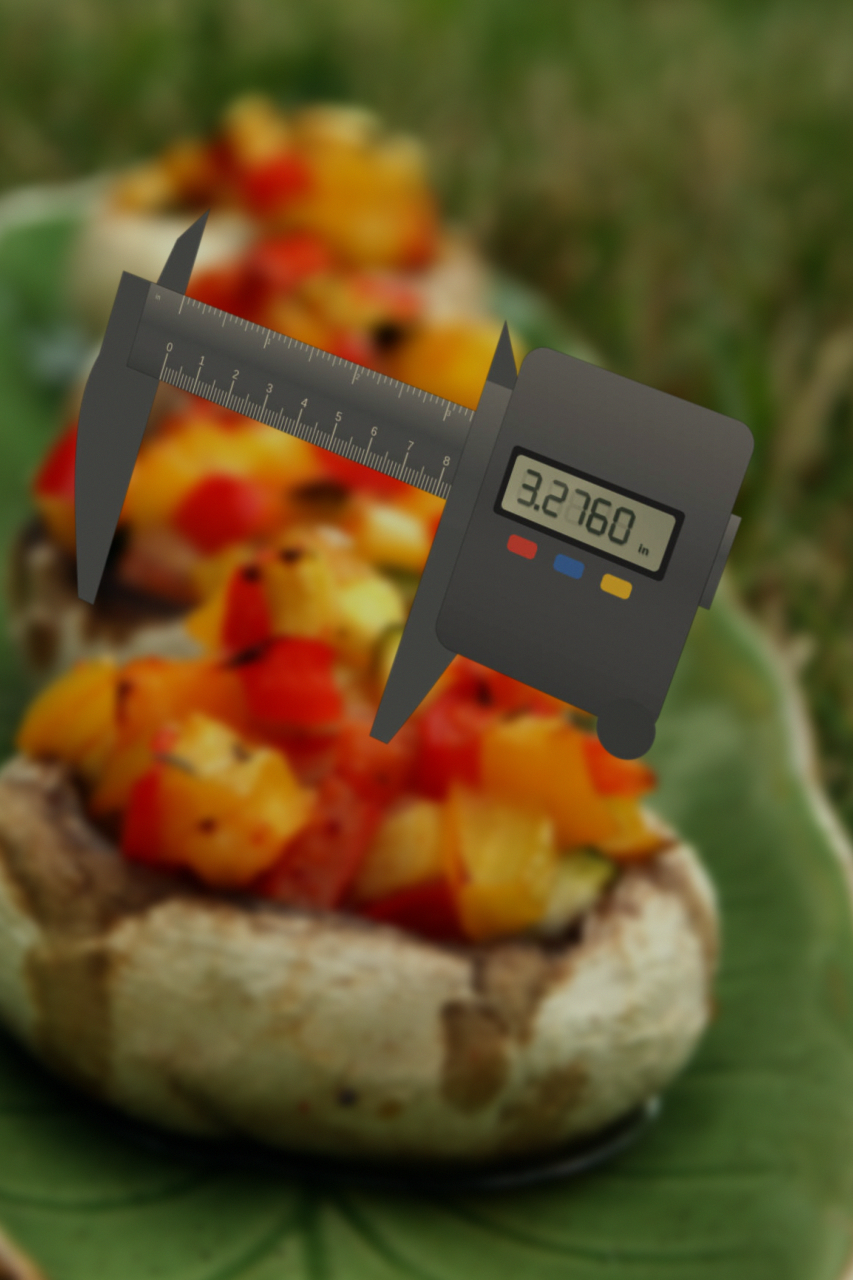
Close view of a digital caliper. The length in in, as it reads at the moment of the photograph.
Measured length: 3.2760 in
